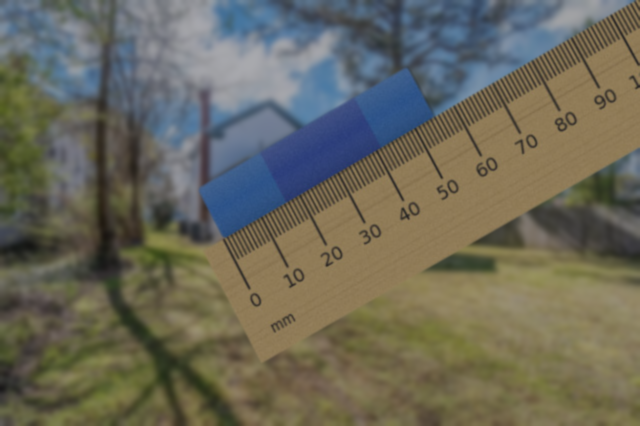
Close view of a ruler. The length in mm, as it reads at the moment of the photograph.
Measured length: 55 mm
